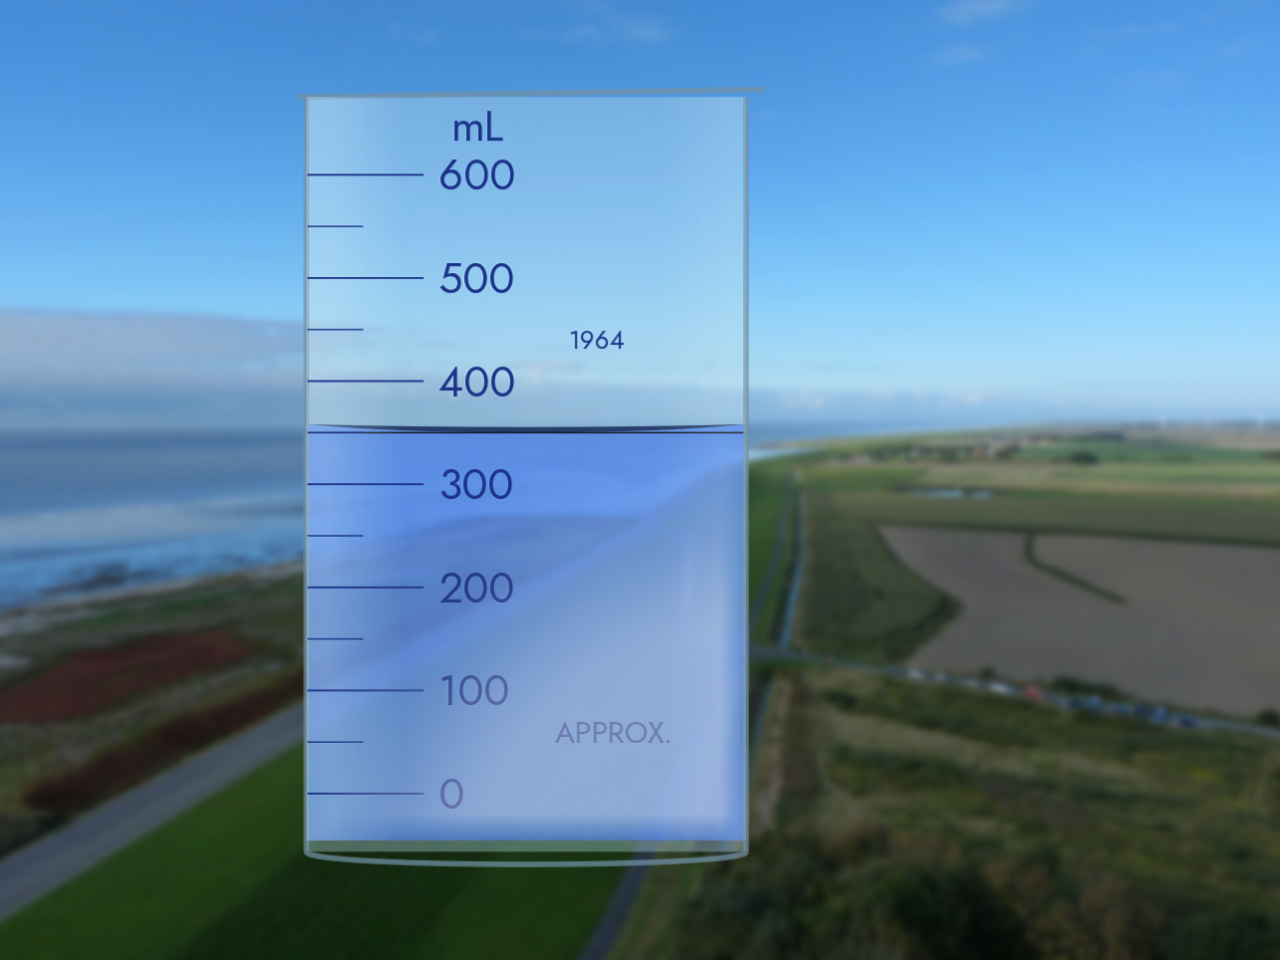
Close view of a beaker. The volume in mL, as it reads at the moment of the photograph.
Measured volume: 350 mL
